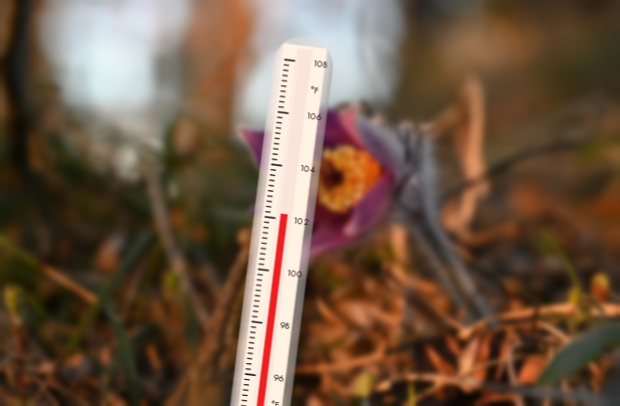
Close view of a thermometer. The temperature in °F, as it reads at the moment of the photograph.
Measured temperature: 102.2 °F
